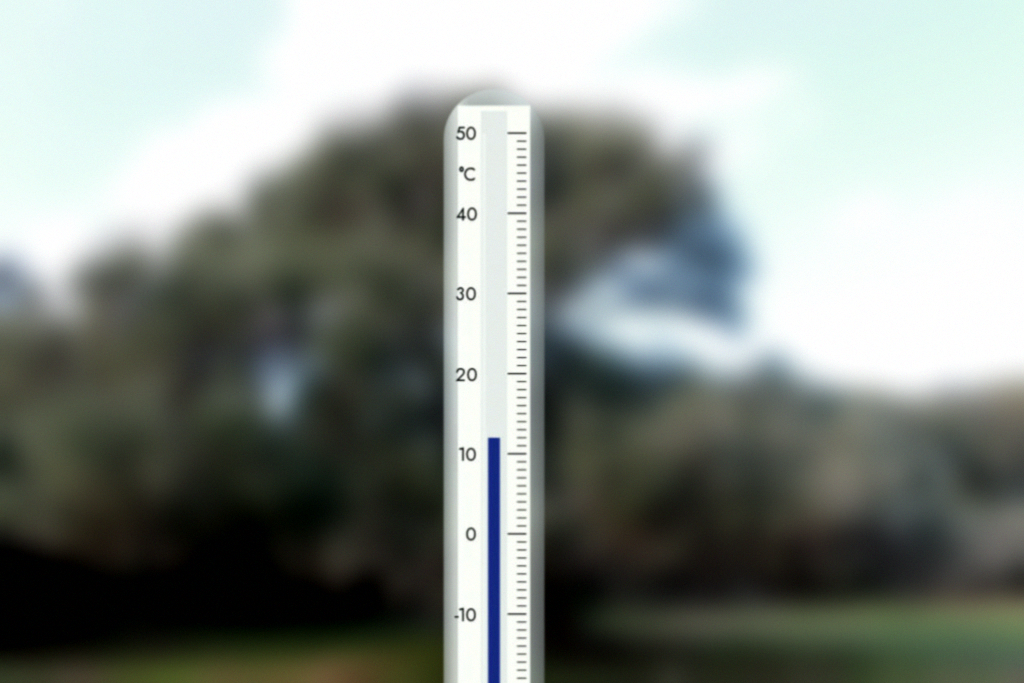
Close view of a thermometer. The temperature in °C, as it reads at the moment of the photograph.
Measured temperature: 12 °C
